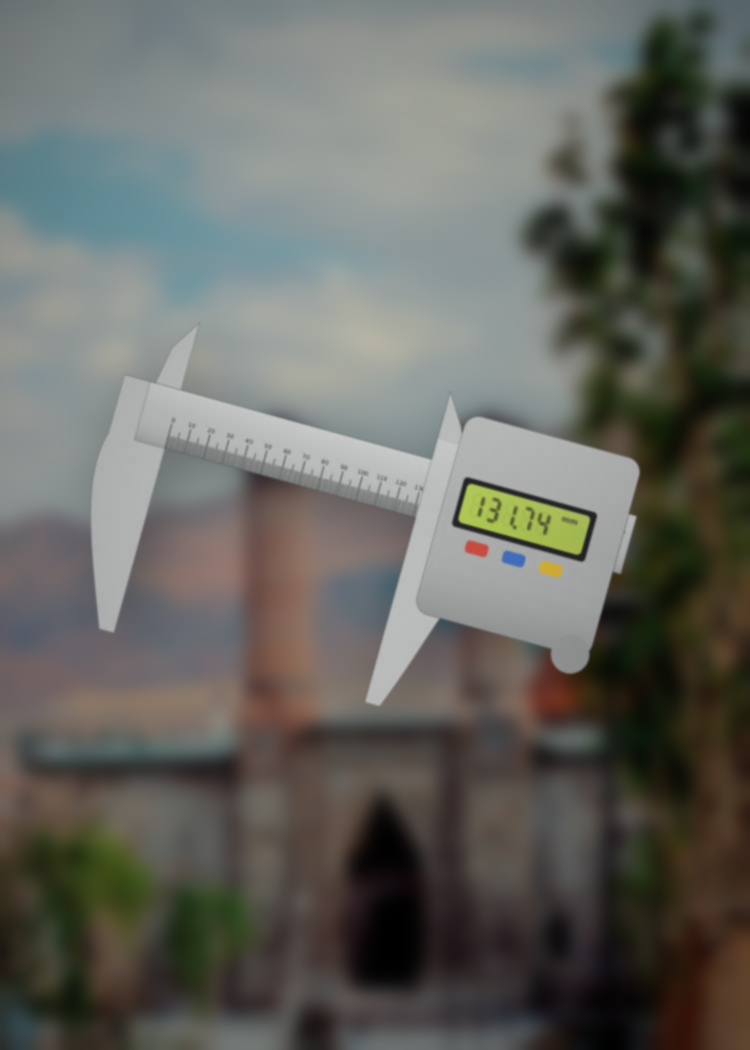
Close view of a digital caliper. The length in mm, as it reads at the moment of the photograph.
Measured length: 131.74 mm
